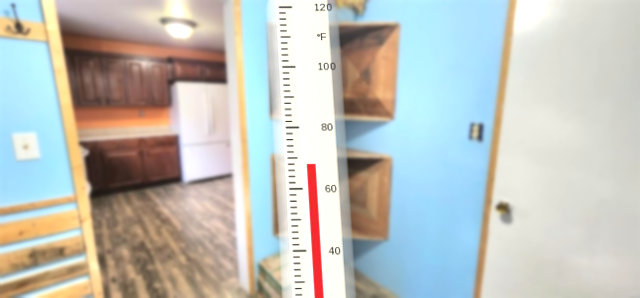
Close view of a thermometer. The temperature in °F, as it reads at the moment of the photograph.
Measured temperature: 68 °F
